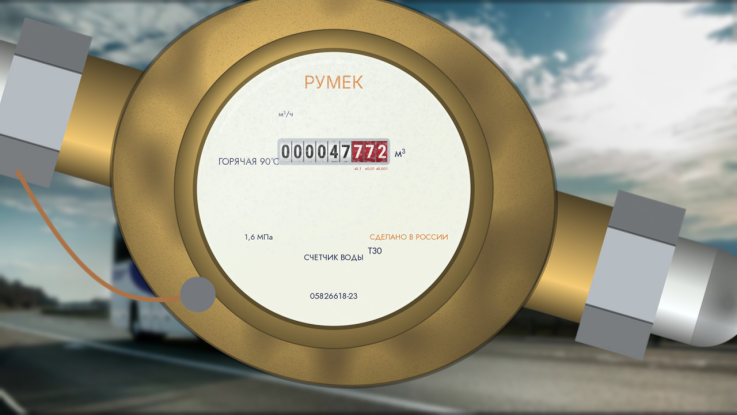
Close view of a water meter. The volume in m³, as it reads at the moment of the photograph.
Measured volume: 47.772 m³
